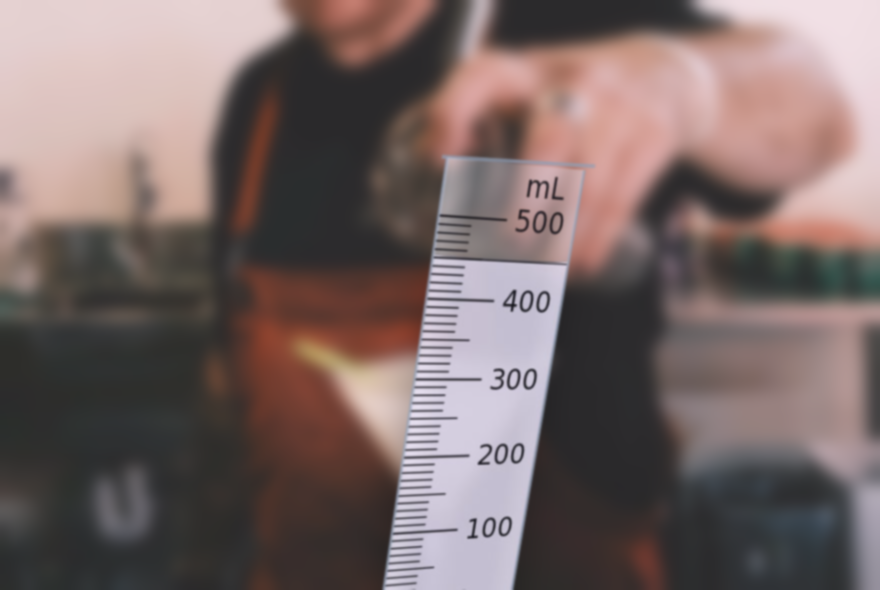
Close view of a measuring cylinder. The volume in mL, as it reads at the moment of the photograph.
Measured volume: 450 mL
